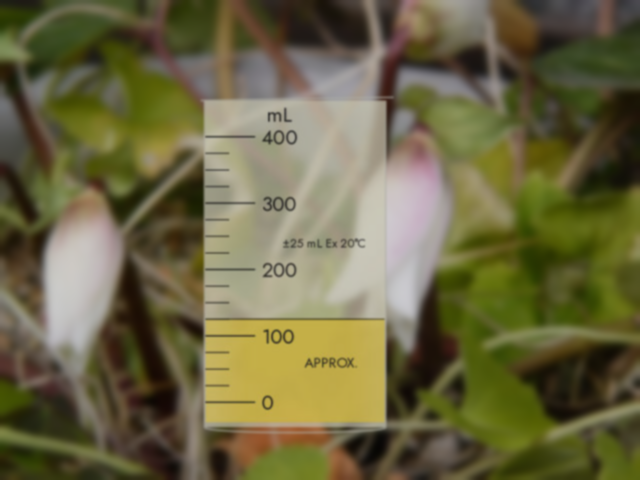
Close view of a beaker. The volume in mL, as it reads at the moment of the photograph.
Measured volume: 125 mL
